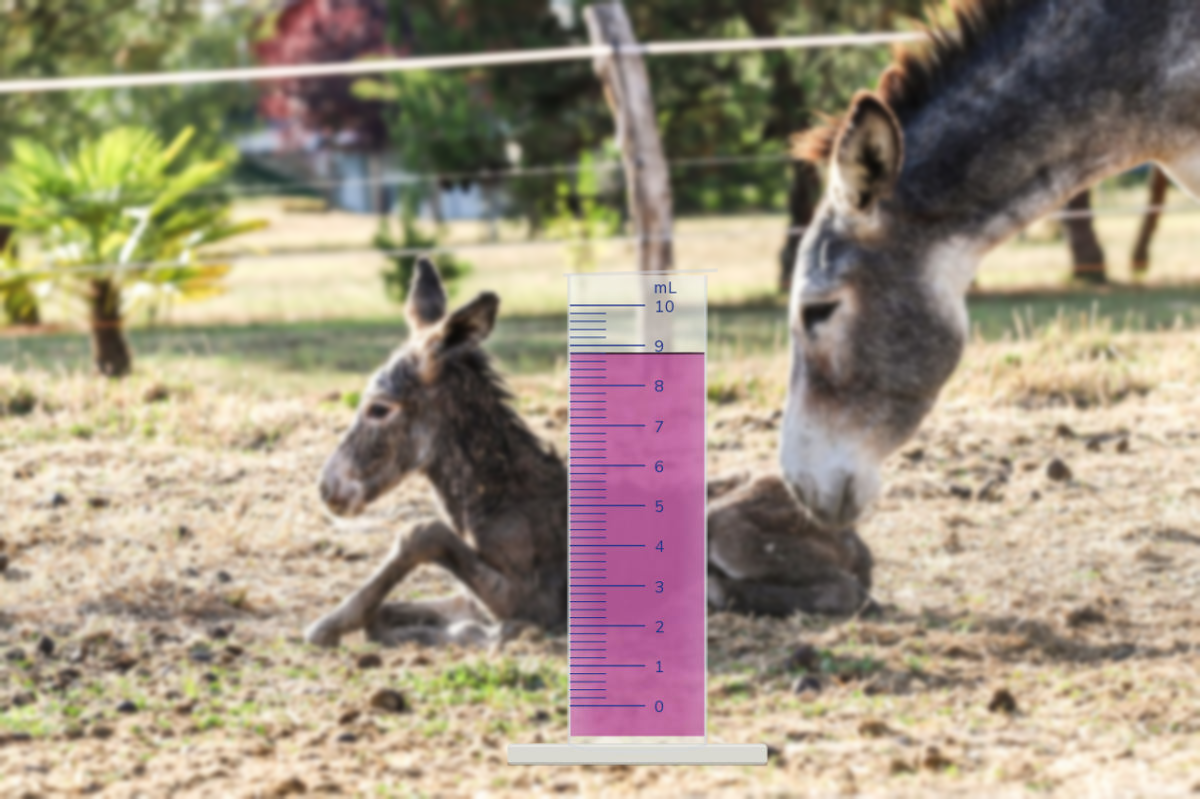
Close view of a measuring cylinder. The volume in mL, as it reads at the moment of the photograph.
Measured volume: 8.8 mL
